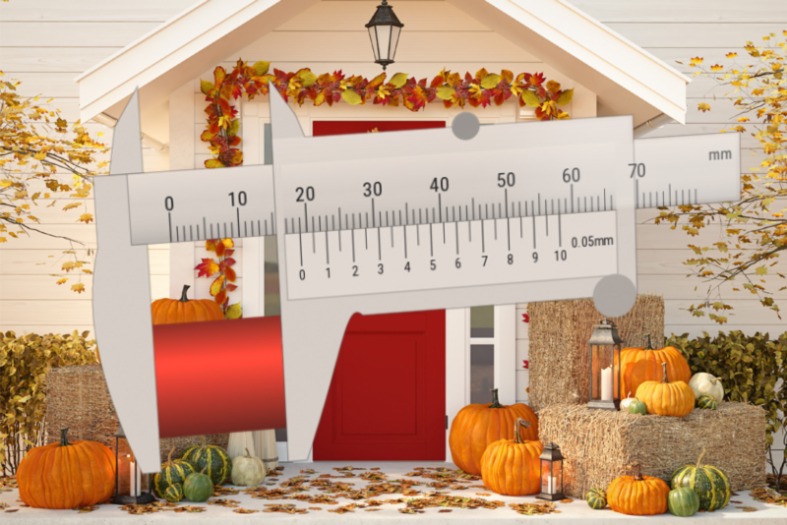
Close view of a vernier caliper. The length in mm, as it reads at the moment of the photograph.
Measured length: 19.0 mm
